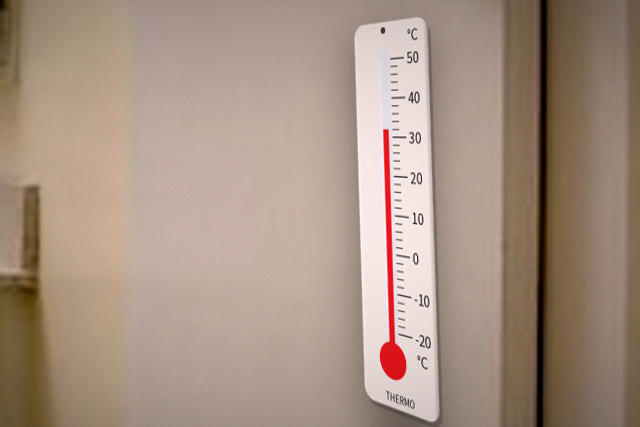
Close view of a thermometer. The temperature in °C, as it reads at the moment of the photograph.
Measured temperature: 32 °C
